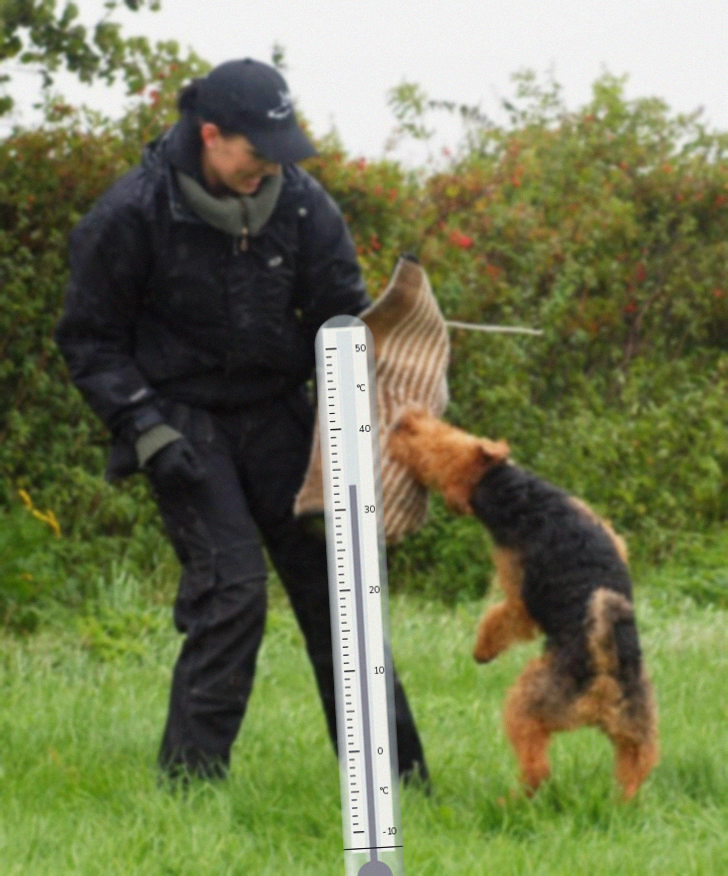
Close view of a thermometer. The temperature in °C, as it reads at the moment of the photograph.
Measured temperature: 33 °C
